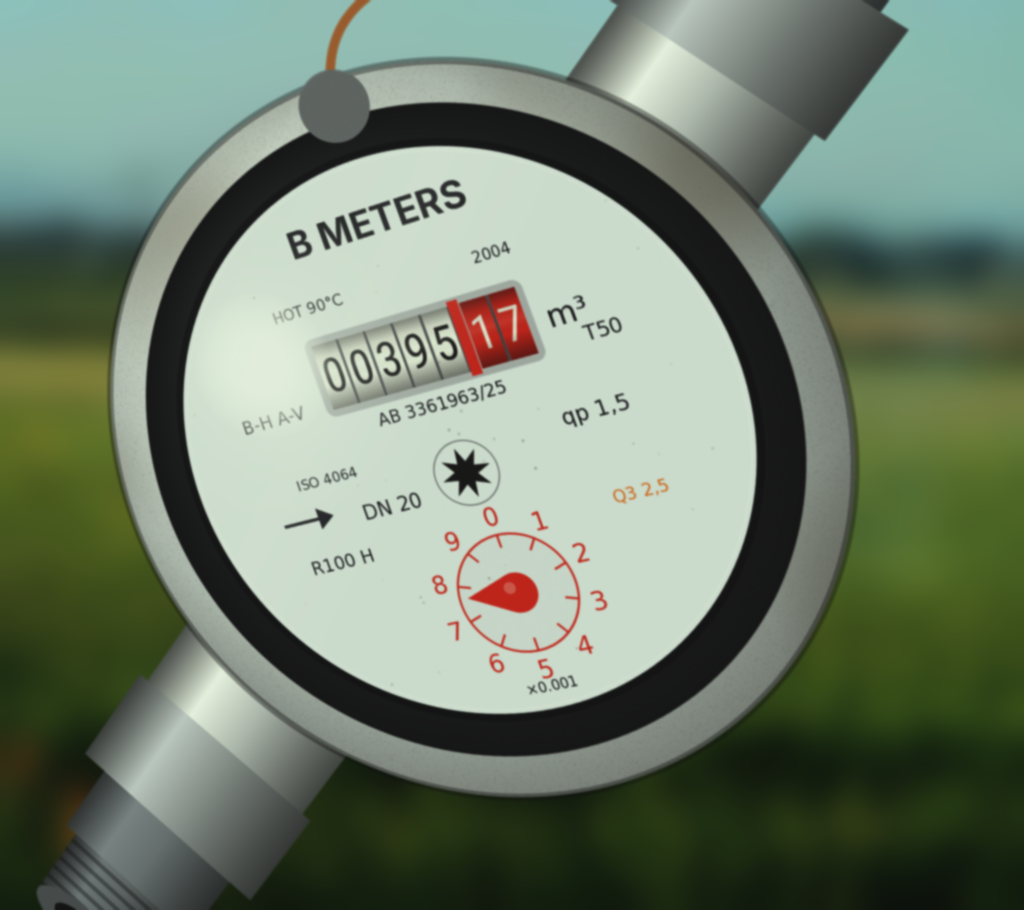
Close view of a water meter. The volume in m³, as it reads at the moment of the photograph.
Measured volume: 395.177 m³
